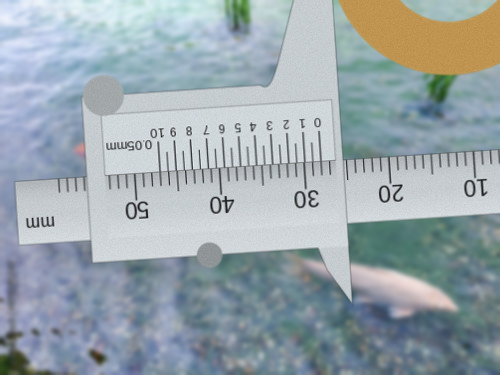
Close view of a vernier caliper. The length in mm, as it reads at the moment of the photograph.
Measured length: 28.0 mm
